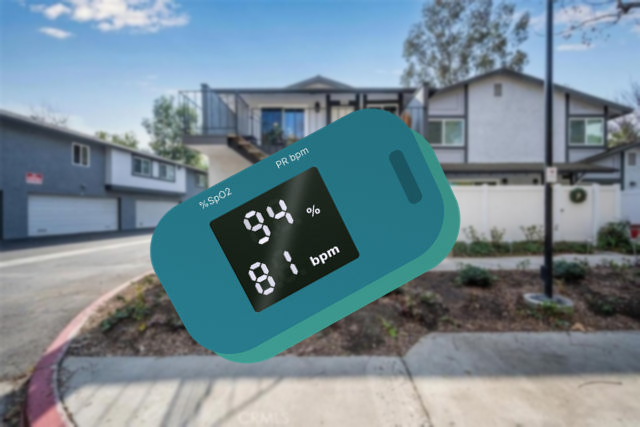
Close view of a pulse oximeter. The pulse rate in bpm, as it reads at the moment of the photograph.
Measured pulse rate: 81 bpm
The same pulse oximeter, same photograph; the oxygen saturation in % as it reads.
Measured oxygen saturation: 94 %
